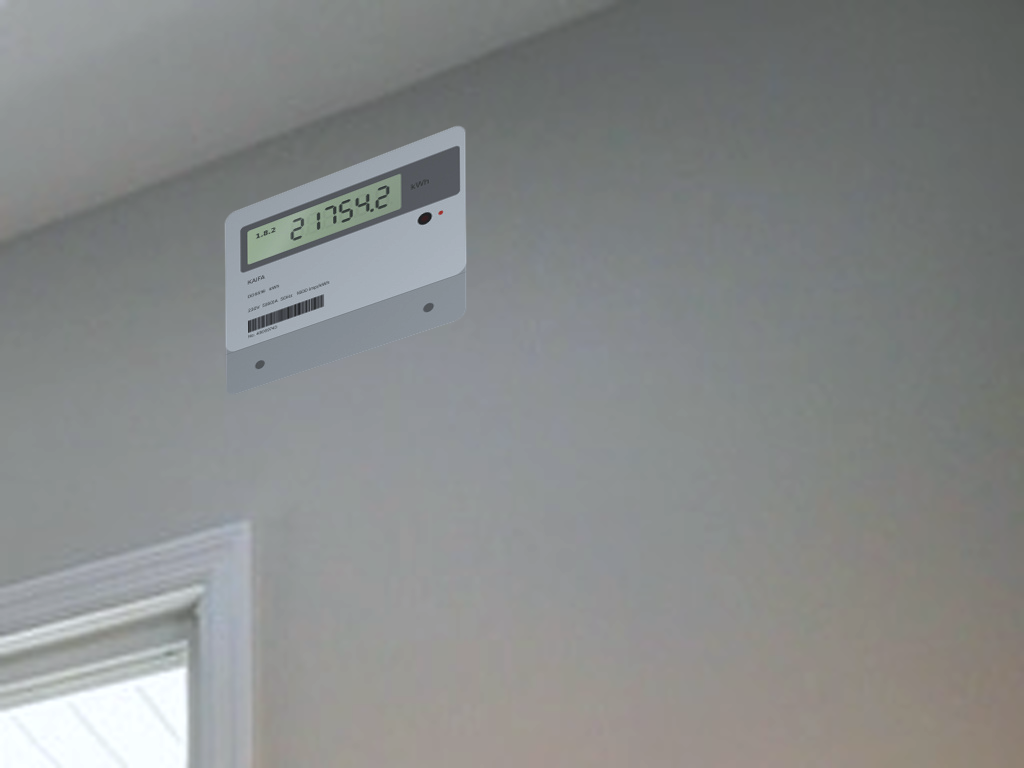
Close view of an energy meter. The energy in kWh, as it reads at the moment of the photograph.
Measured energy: 21754.2 kWh
